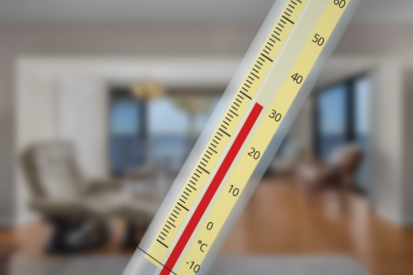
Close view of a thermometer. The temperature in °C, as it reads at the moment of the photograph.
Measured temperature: 30 °C
